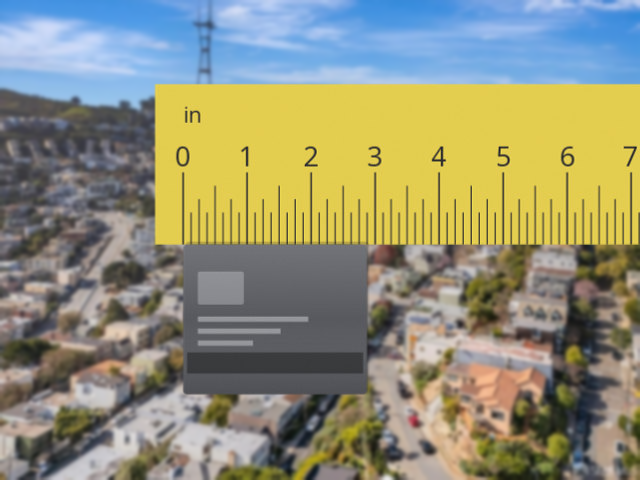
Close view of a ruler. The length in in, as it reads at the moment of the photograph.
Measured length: 2.875 in
